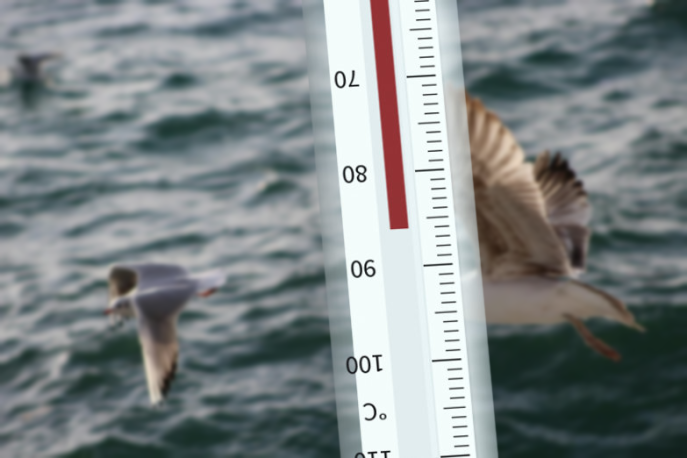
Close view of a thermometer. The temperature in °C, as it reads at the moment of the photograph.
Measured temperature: 86 °C
